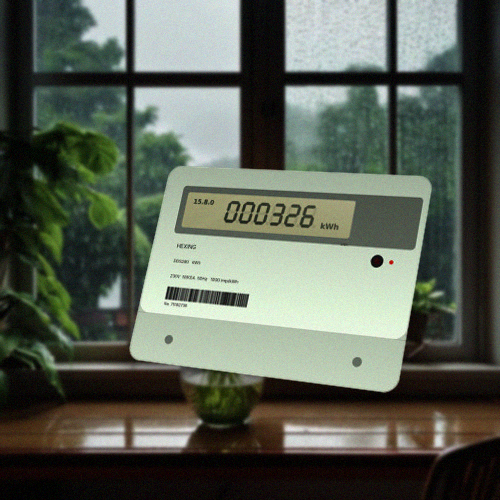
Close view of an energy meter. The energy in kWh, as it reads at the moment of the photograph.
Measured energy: 326 kWh
